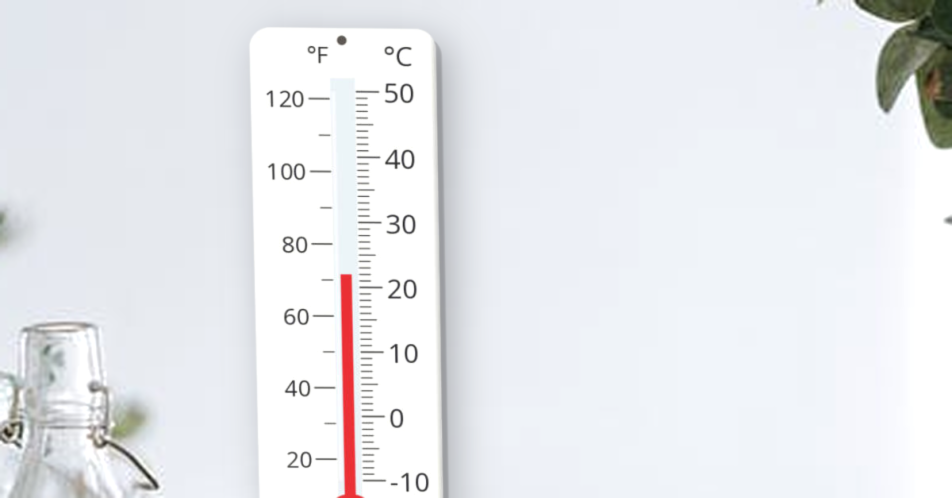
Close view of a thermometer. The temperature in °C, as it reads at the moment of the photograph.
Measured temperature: 22 °C
